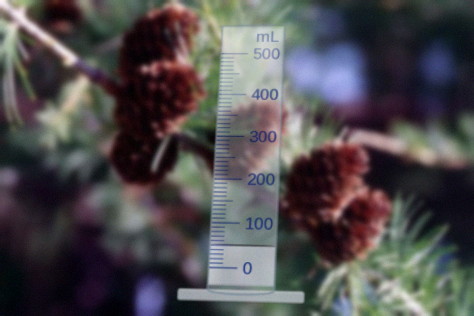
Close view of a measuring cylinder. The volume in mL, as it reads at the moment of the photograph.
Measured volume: 50 mL
